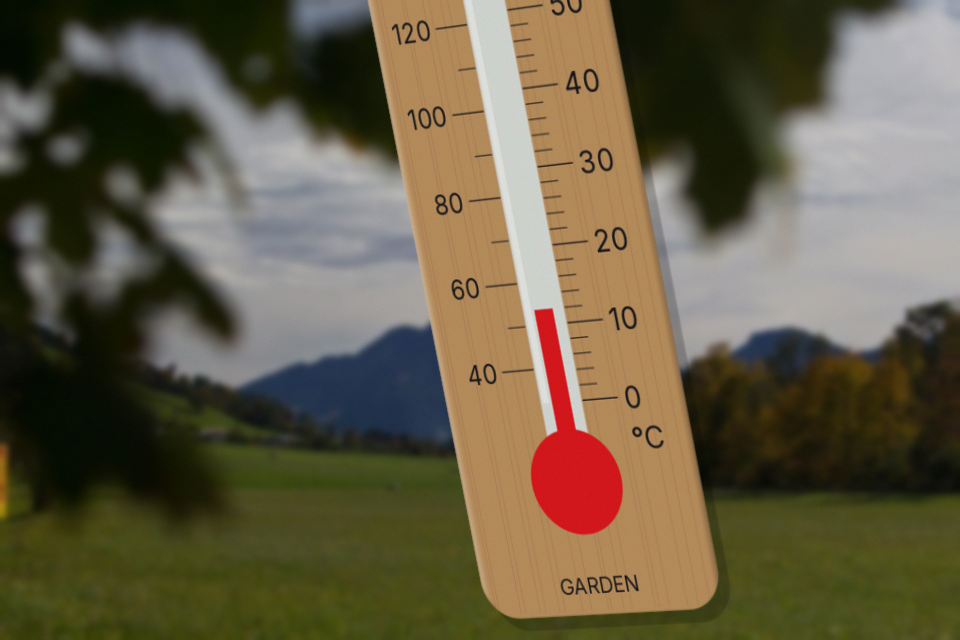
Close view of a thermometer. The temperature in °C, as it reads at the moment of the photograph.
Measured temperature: 12 °C
